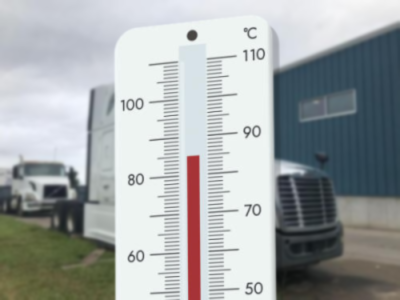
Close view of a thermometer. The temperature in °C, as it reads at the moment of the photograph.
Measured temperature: 85 °C
